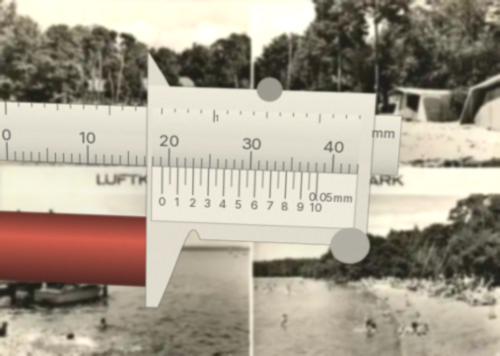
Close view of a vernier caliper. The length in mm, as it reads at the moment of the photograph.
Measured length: 19.2 mm
